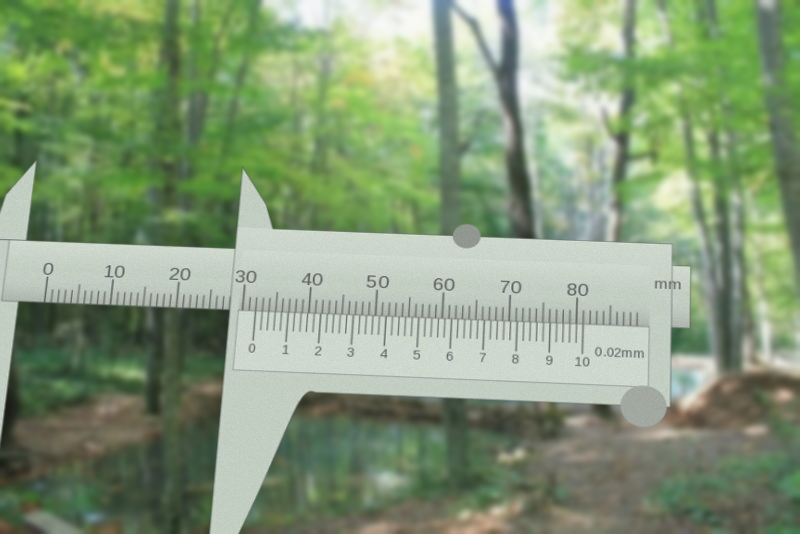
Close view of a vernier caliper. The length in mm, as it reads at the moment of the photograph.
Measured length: 32.0 mm
